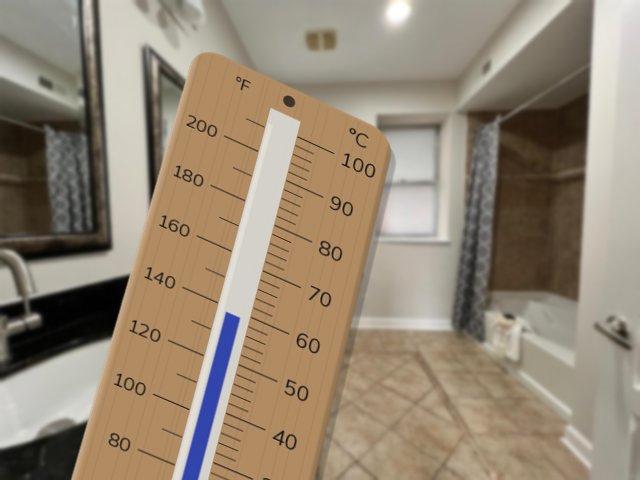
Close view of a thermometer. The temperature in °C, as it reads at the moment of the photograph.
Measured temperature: 59 °C
